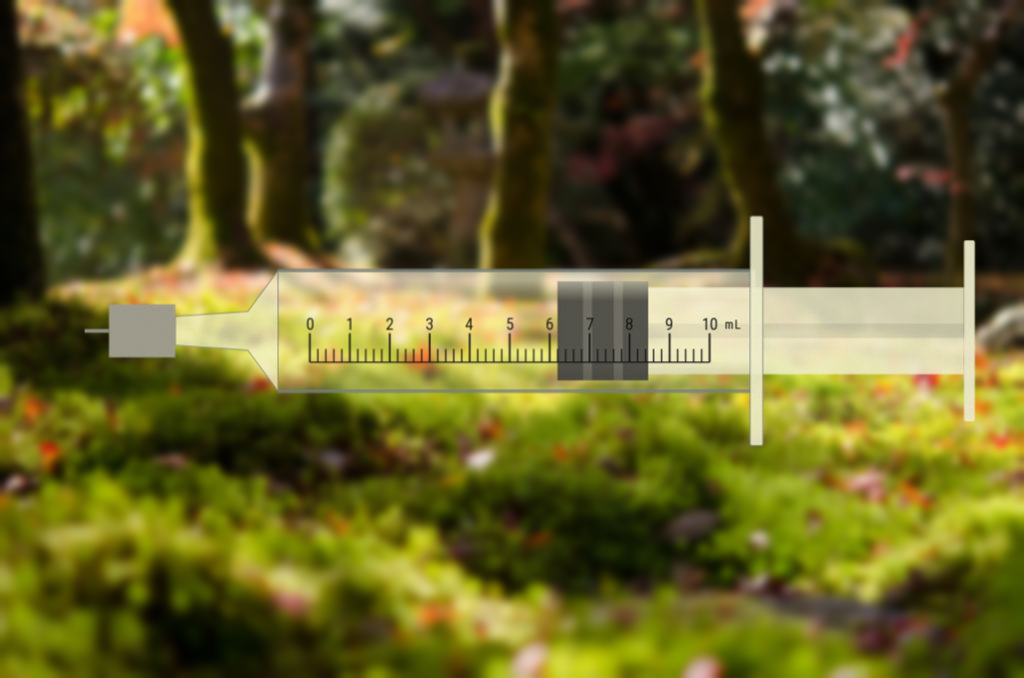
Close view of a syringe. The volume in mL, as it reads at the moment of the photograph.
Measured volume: 6.2 mL
